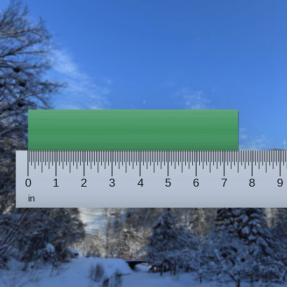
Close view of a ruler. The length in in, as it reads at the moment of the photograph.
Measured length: 7.5 in
